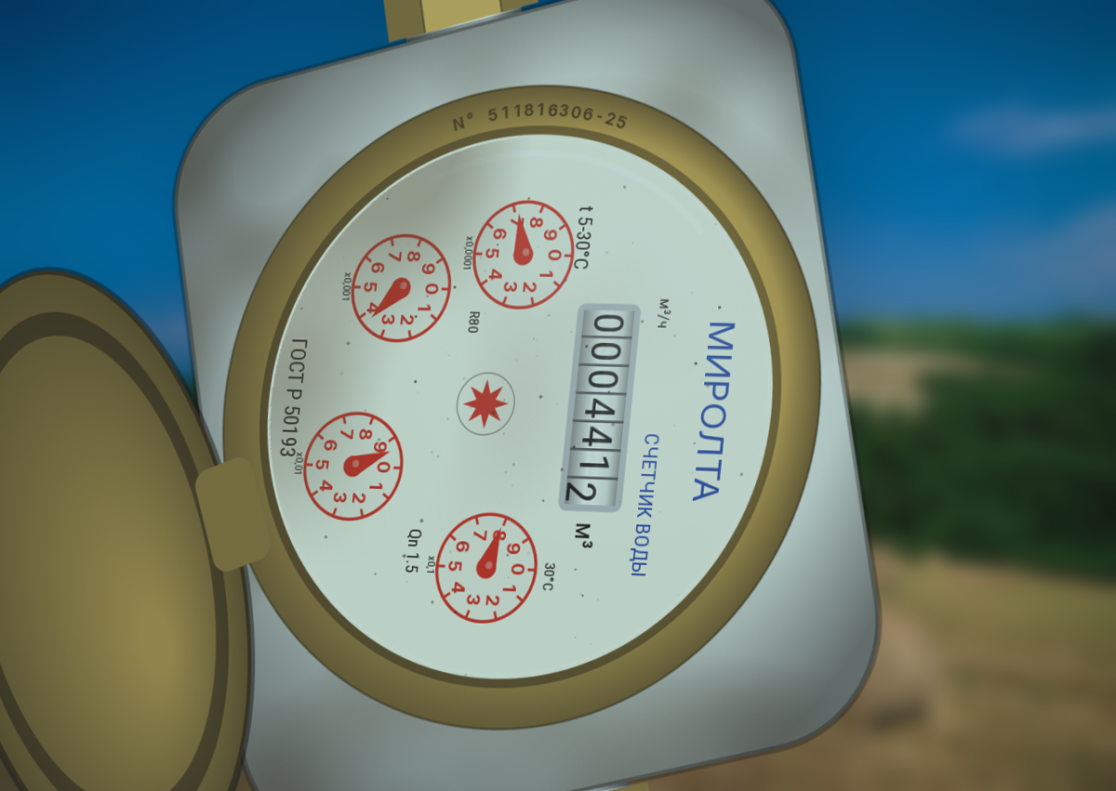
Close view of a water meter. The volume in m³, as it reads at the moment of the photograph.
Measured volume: 4411.7937 m³
